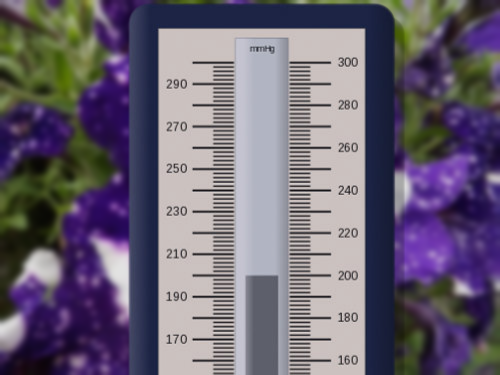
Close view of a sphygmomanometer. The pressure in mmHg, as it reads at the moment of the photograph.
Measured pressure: 200 mmHg
